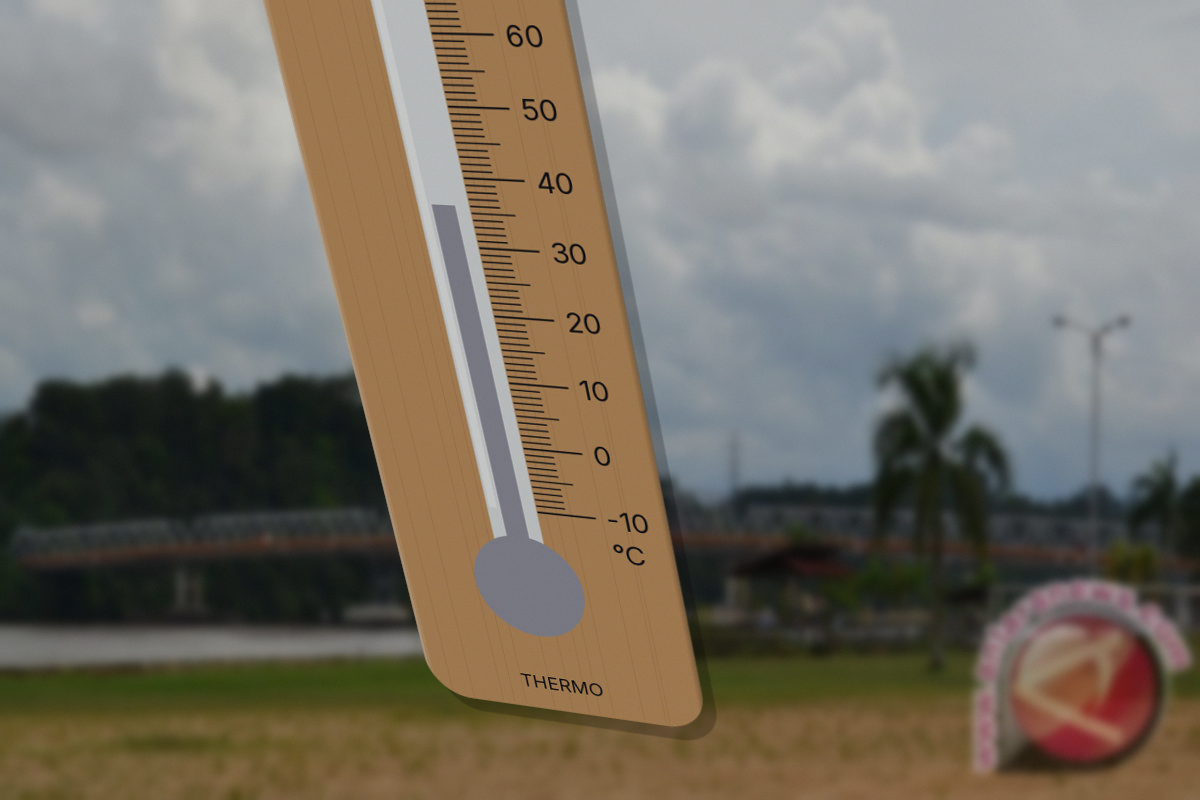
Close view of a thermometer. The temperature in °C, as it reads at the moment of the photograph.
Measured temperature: 36 °C
